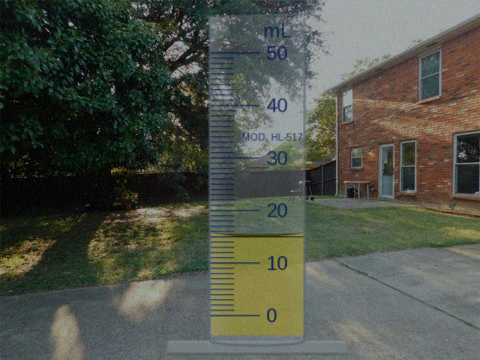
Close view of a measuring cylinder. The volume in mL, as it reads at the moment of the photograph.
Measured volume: 15 mL
